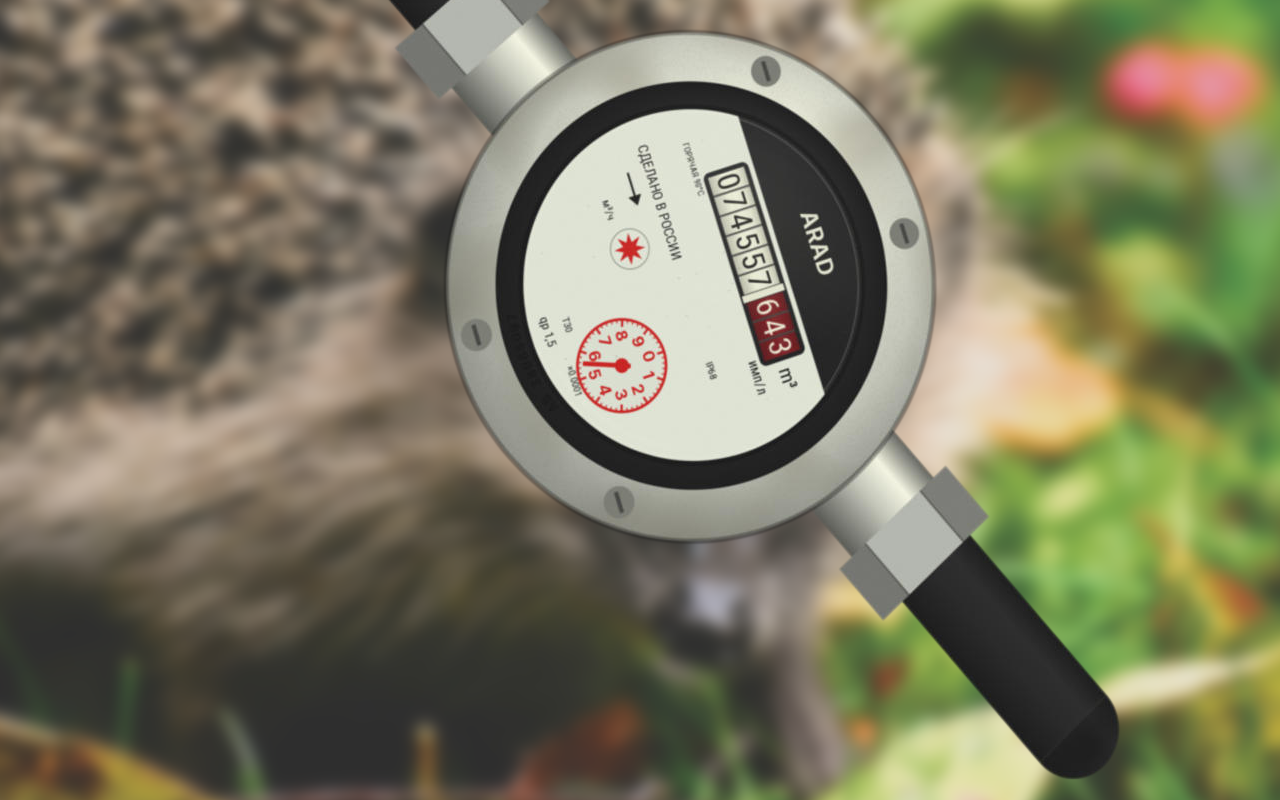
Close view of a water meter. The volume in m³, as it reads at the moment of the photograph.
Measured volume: 74557.6435 m³
